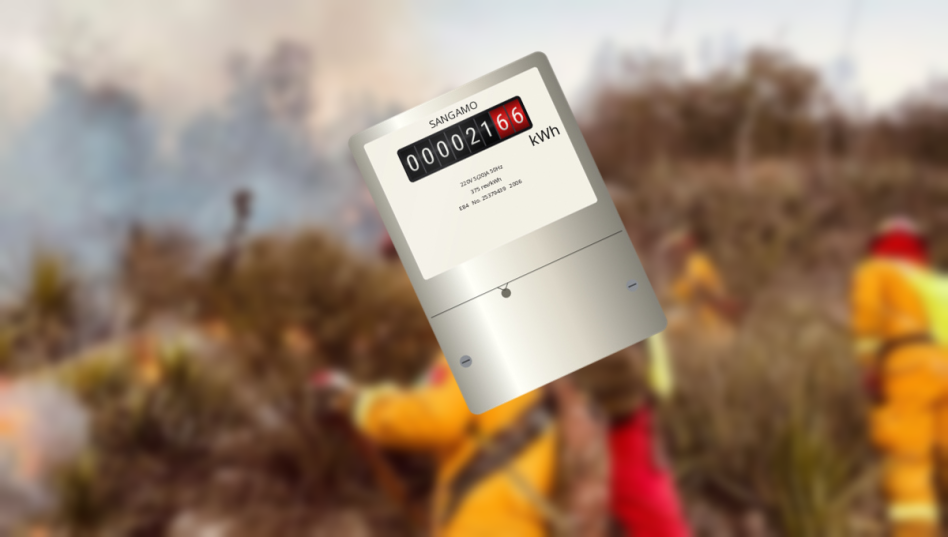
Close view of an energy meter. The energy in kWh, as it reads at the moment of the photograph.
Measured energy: 21.66 kWh
